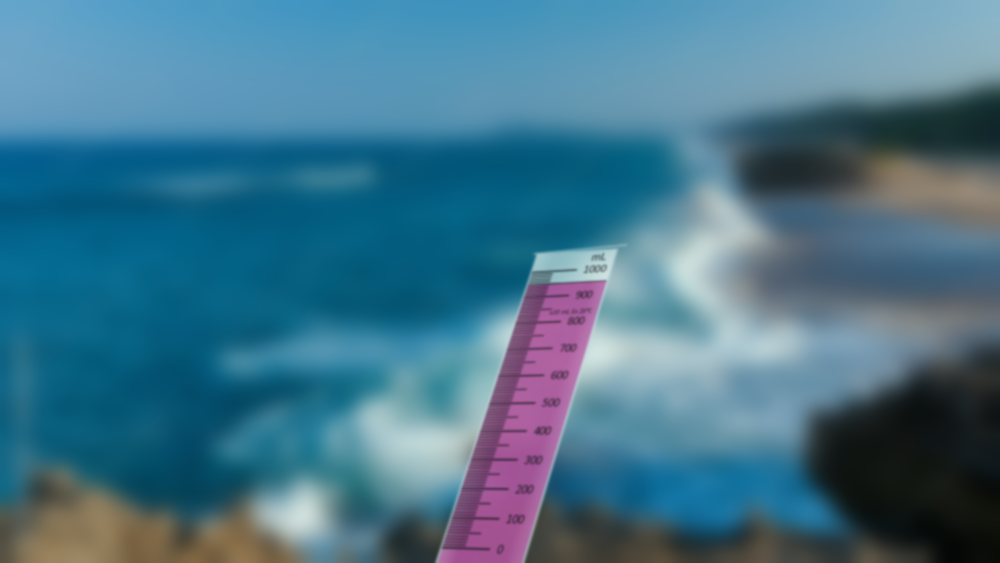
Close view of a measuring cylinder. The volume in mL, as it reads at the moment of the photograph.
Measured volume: 950 mL
